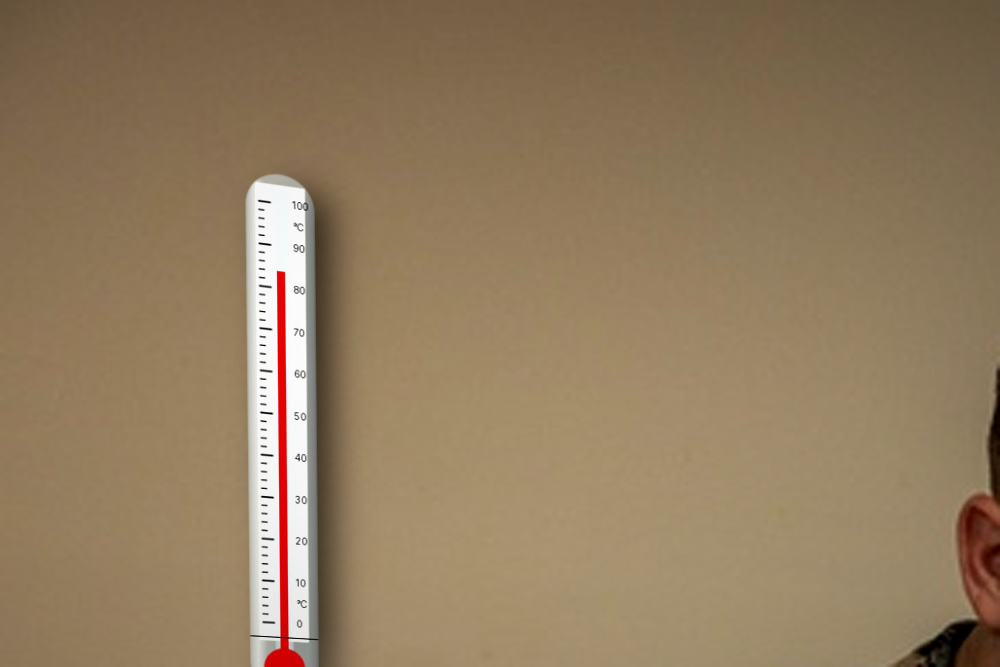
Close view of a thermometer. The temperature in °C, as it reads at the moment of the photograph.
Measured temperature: 84 °C
